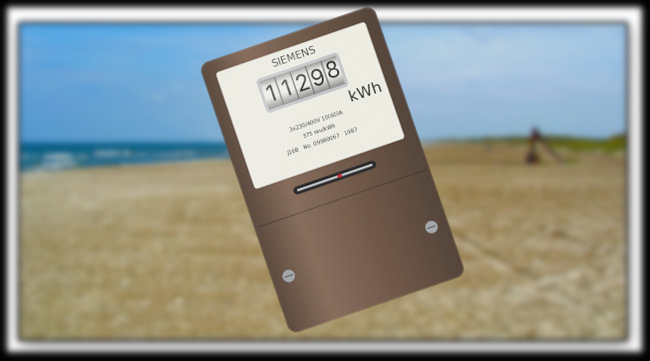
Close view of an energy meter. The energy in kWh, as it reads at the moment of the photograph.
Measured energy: 11298 kWh
